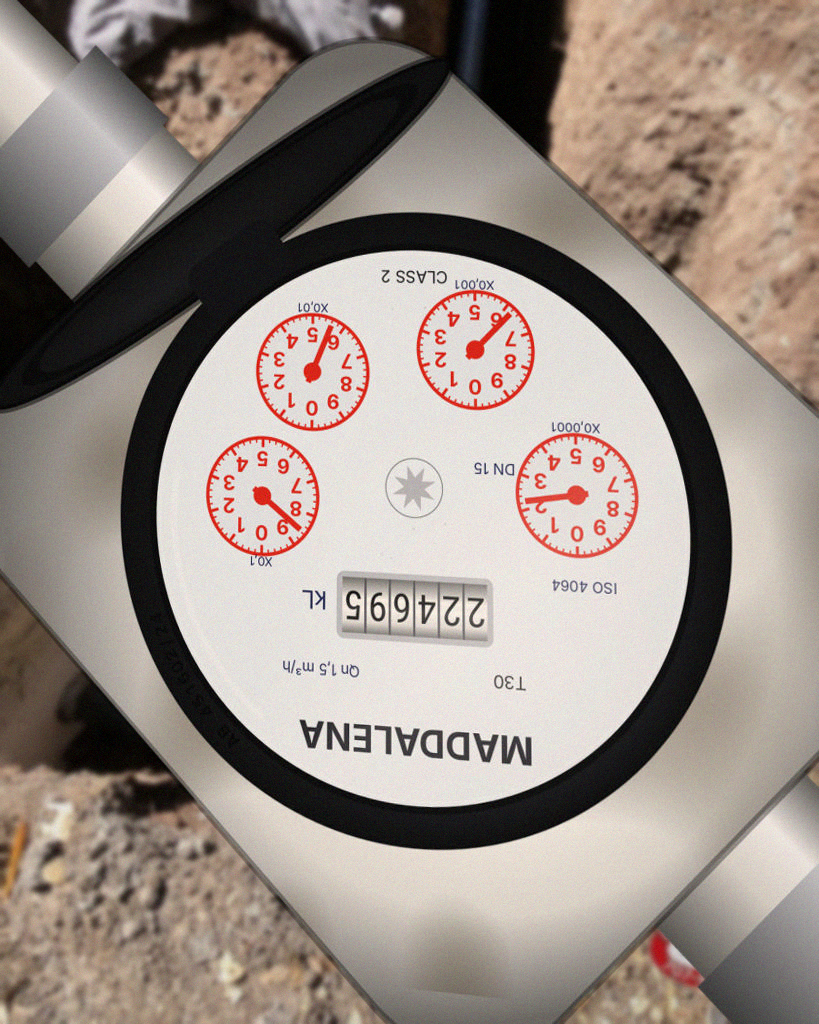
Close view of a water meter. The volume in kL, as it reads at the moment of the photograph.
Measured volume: 224695.8562 kL
